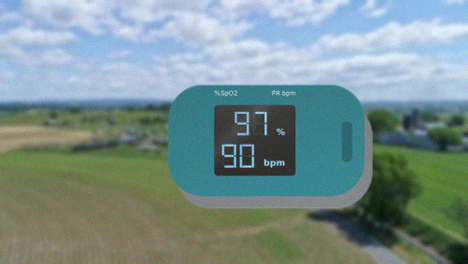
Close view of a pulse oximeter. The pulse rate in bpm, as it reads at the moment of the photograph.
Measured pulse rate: 90 bpm
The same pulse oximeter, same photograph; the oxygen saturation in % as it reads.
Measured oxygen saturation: 97 %
